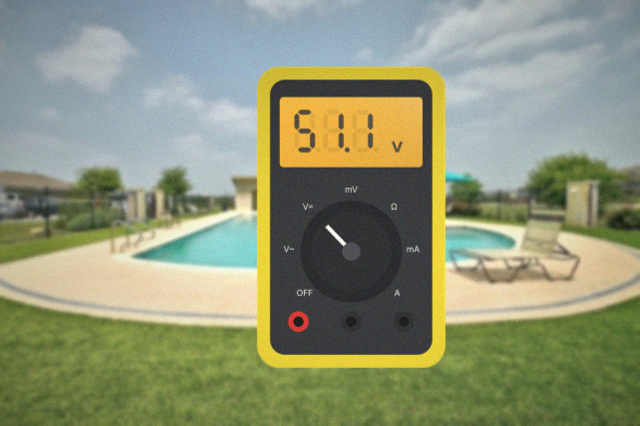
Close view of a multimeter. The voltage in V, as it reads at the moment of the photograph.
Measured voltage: 51.1 V
